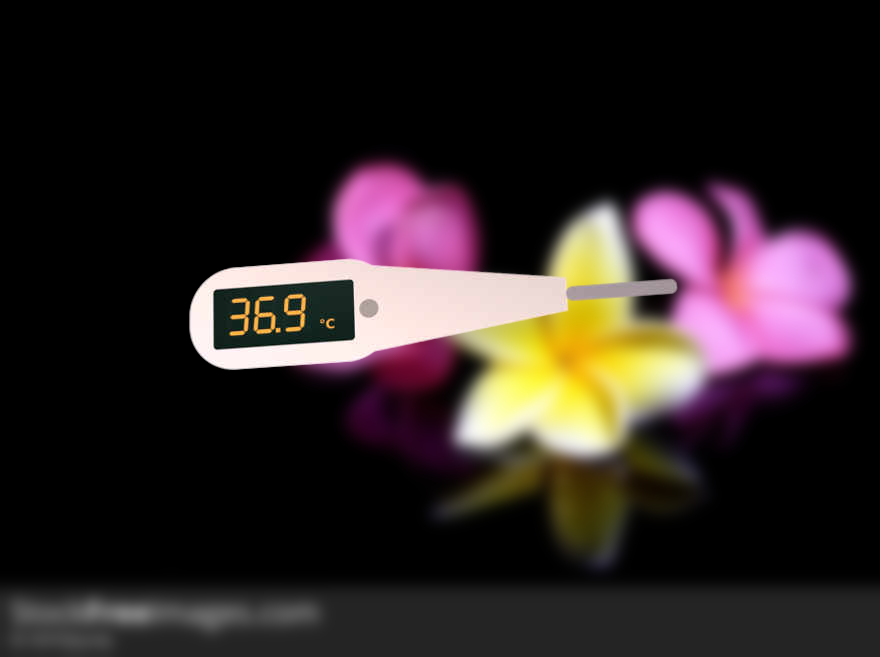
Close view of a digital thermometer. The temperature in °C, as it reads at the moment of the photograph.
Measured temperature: 36.9 °C
